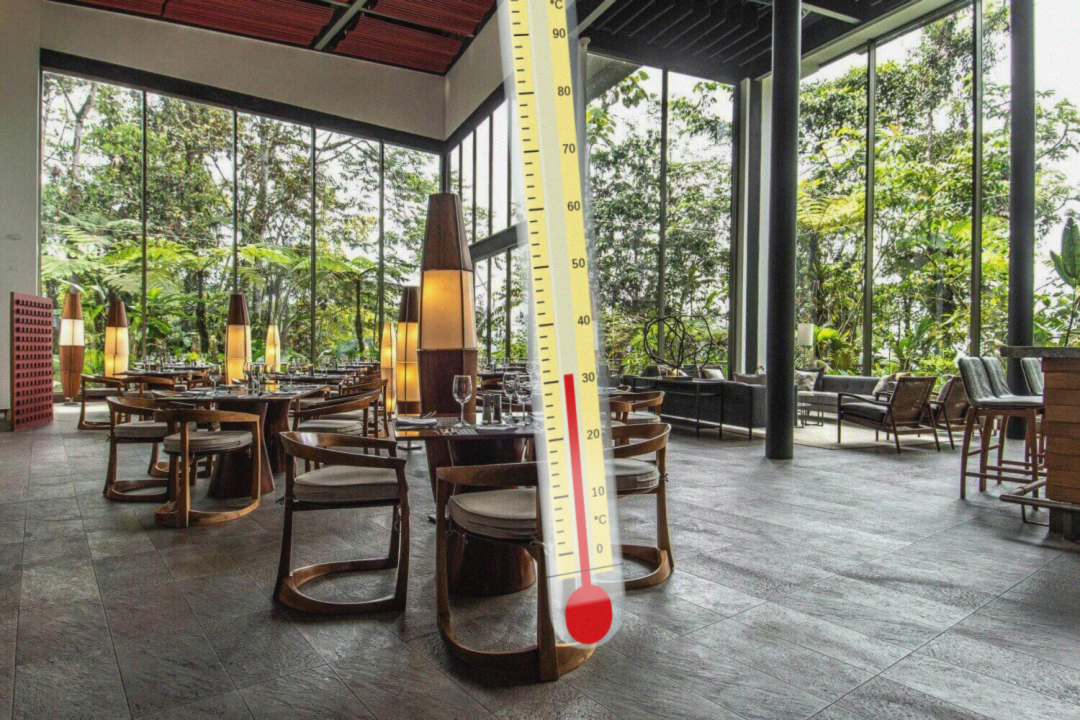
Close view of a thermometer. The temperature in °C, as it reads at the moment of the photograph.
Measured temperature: 31 °C
